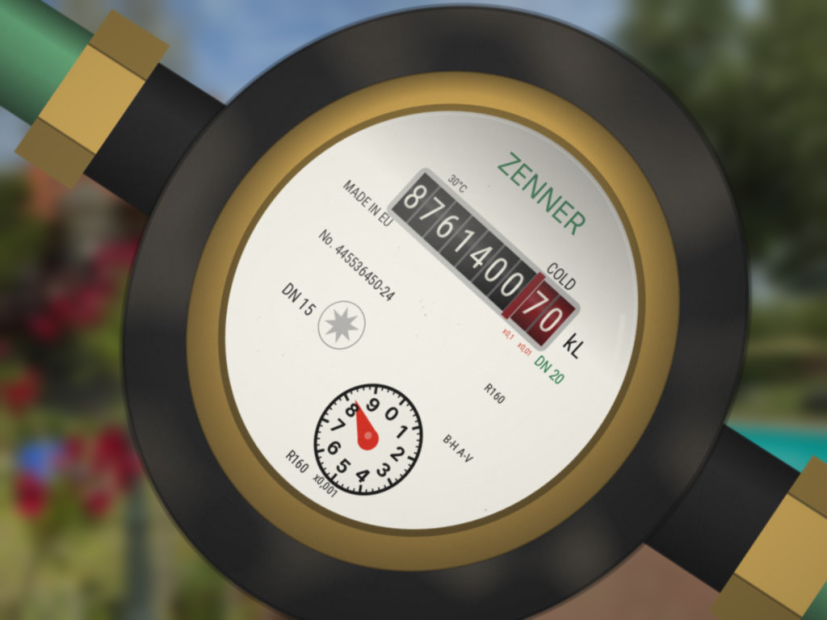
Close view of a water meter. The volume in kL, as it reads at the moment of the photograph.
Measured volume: 8761400.708 kL
